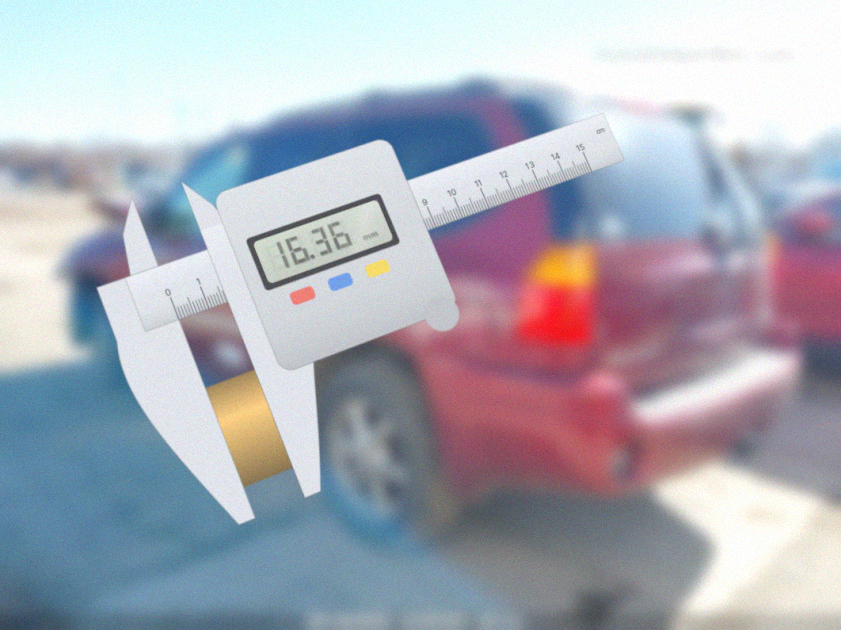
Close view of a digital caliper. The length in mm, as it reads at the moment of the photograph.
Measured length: 16.36 mm
